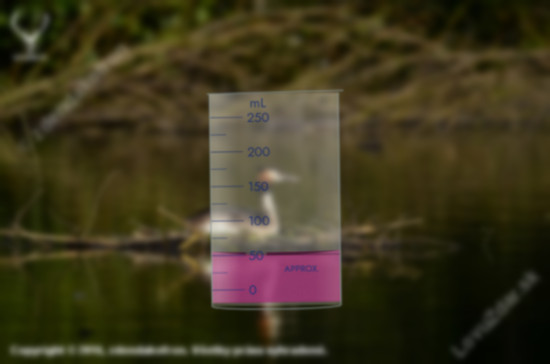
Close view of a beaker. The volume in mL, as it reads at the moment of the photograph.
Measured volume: 50 mL
